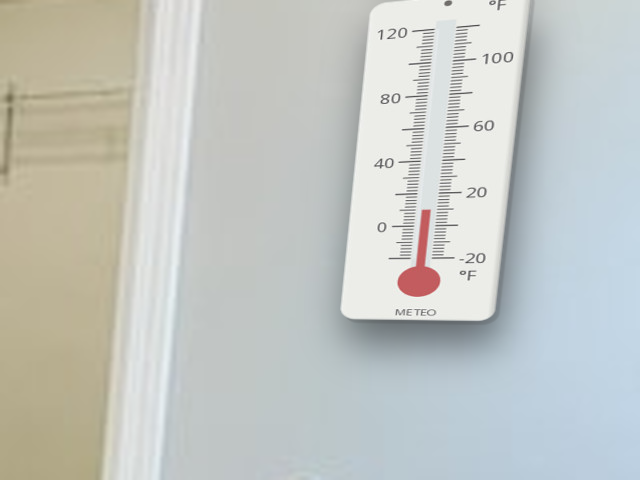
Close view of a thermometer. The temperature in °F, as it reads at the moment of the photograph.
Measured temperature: 10 °F
